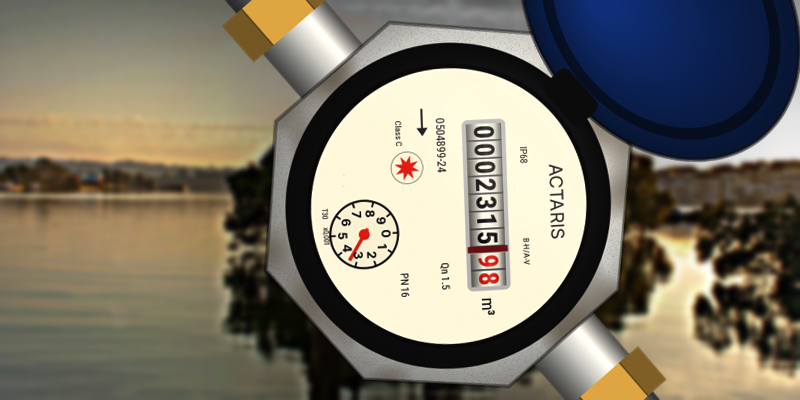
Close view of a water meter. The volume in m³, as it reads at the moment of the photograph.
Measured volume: 2315.983 m³
